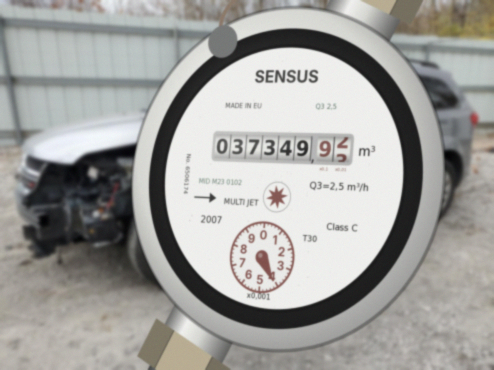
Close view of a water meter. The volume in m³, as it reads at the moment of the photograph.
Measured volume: 37349.924 m³
